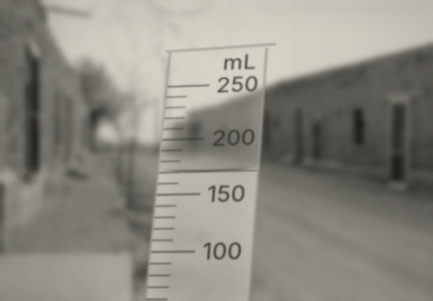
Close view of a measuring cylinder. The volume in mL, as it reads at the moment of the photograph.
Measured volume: 170 mL
